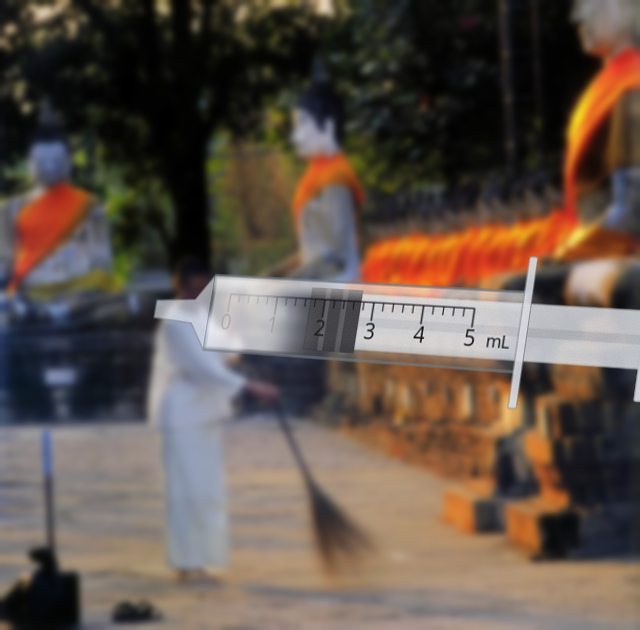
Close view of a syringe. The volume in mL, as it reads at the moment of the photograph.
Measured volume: 1.7 mL
